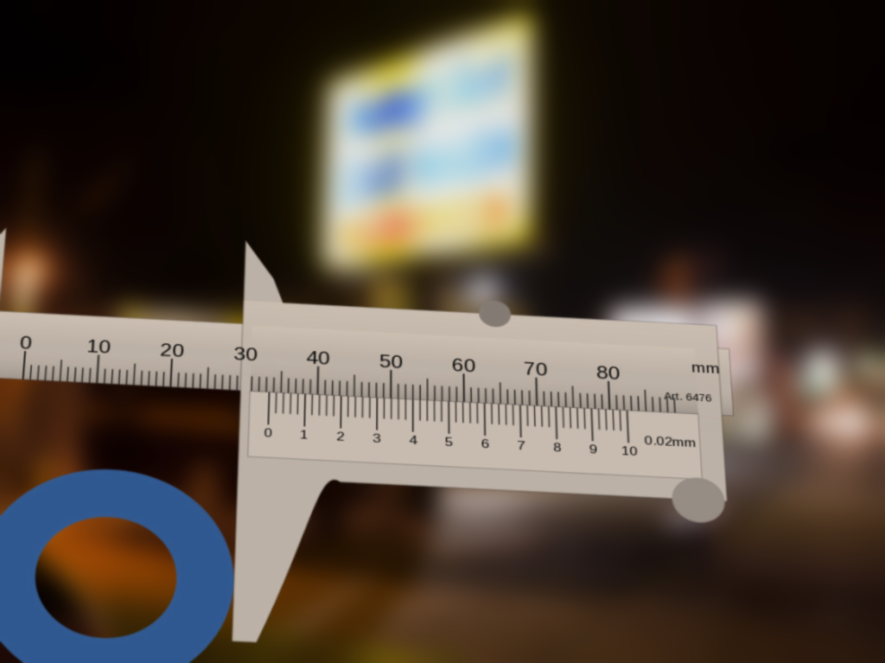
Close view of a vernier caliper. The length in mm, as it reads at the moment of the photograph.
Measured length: 33.4 mm
